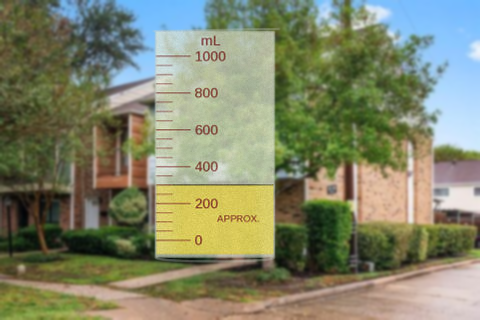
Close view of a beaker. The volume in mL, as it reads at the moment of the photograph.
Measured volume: 300 mL
